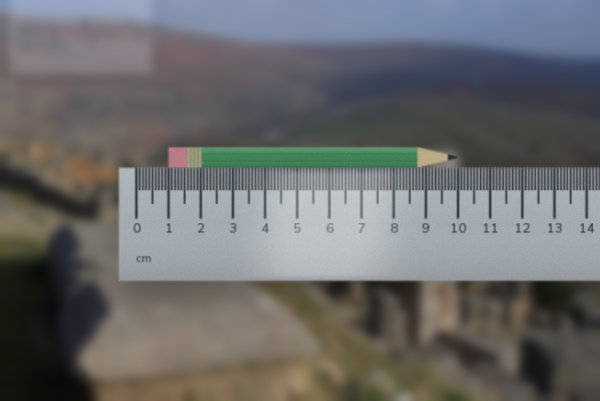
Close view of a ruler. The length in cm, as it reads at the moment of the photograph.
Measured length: 9 cm
